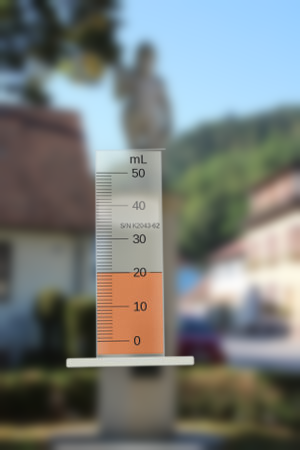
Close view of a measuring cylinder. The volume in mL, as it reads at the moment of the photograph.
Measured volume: 20 mL
